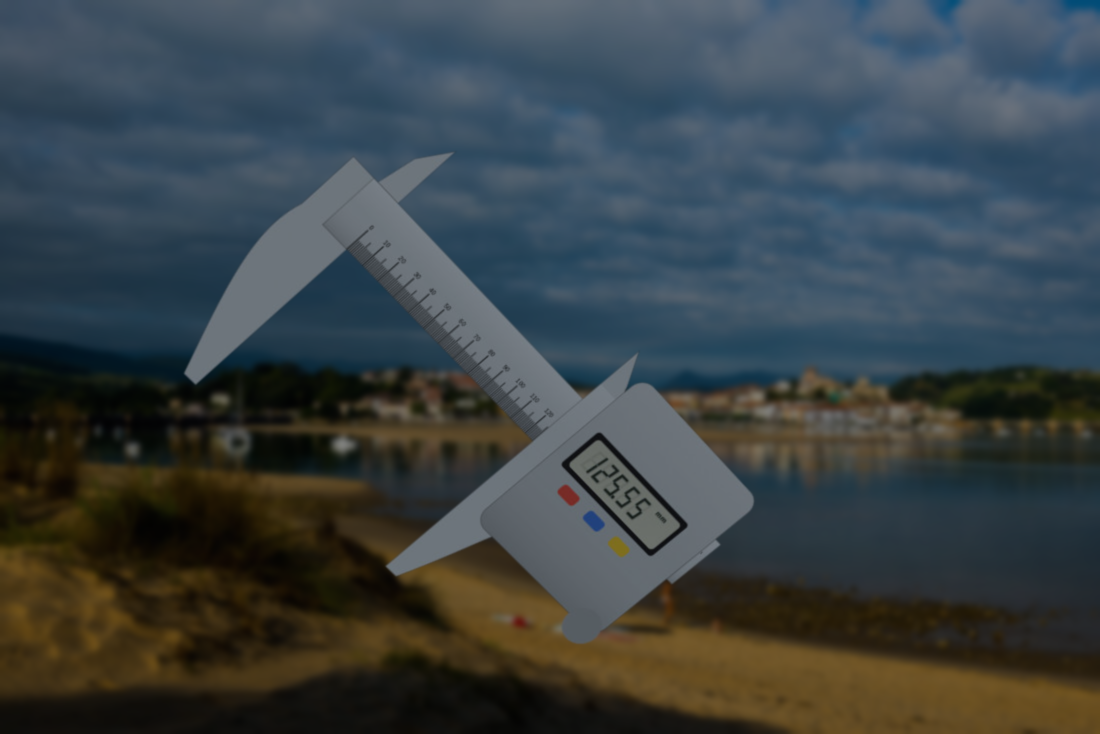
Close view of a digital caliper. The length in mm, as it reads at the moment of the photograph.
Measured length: 125.55 mm
